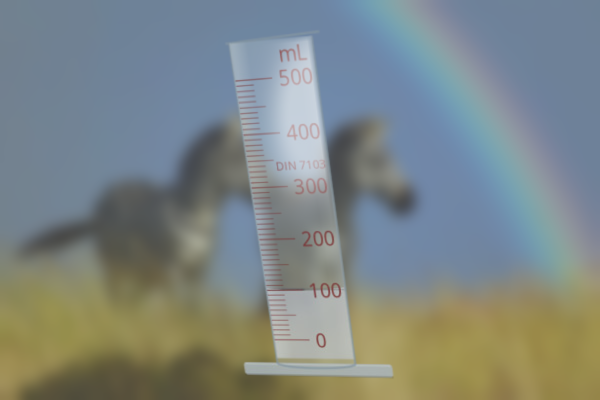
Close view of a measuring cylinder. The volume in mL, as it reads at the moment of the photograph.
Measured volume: 100 mL
